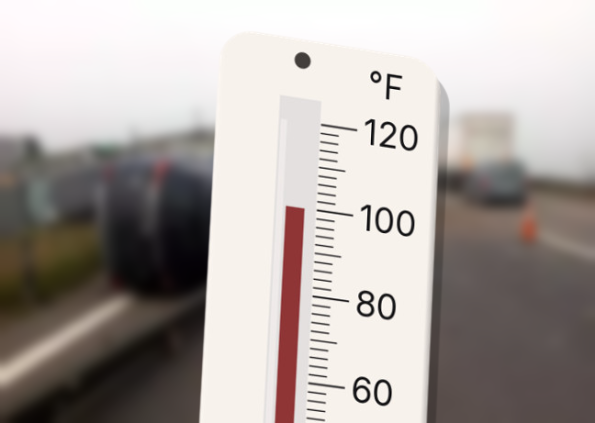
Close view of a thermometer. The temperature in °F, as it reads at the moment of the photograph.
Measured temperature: 100 °F
